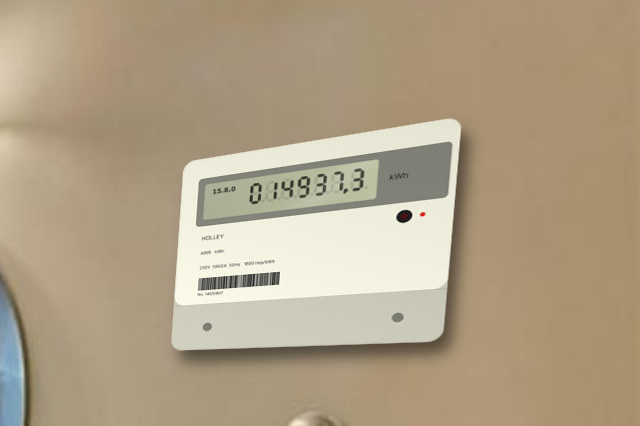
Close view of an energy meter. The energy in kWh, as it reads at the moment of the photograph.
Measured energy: 14937.3 kWh
